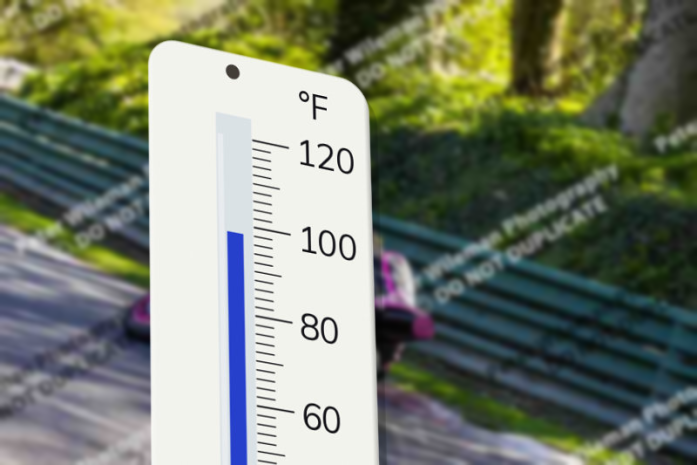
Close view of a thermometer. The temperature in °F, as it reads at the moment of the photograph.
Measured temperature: 98 °F
